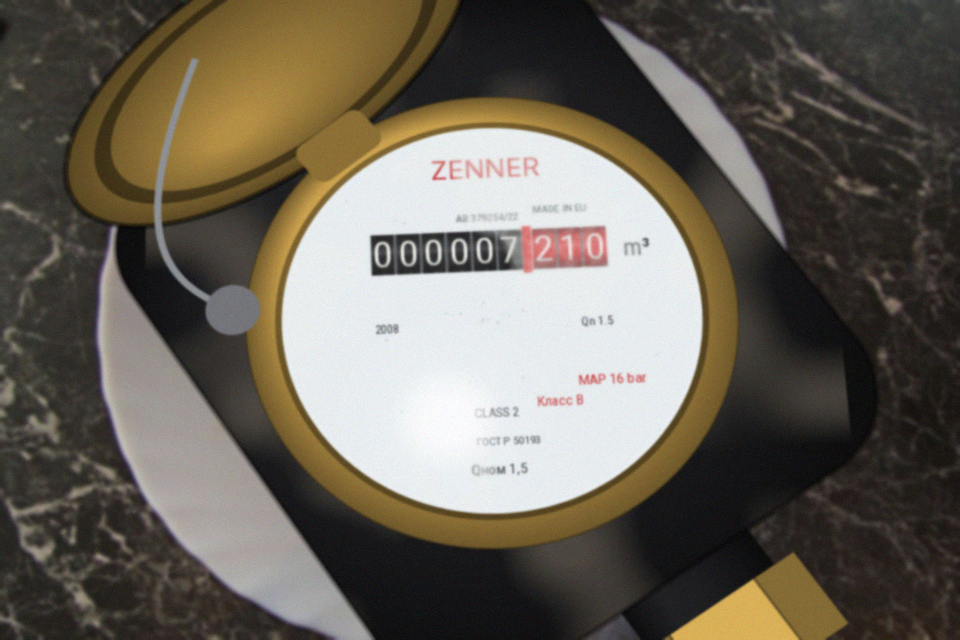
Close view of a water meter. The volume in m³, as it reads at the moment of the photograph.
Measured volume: 7.210 m³
